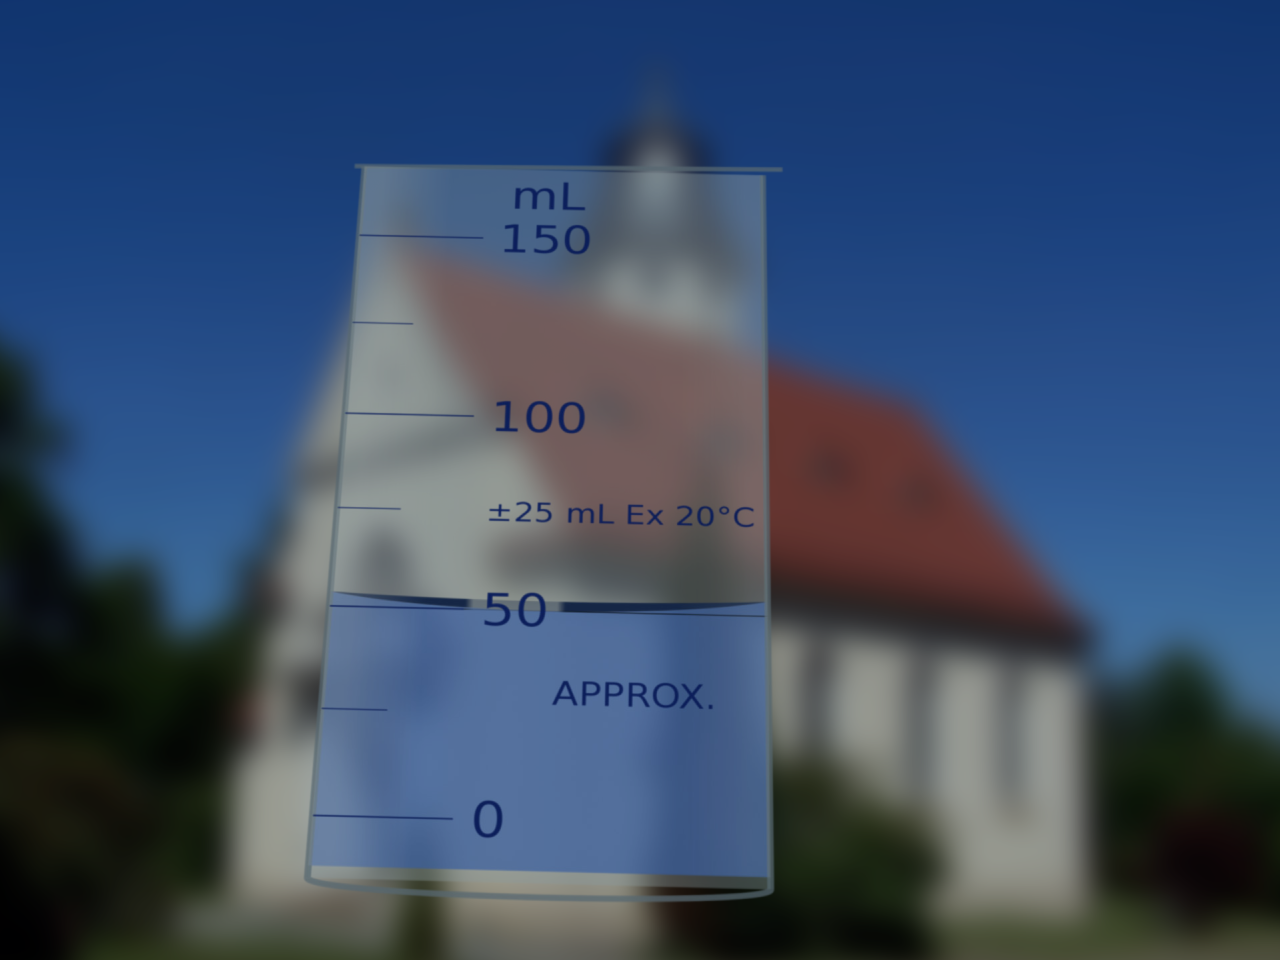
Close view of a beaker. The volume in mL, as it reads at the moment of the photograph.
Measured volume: 50 mL
